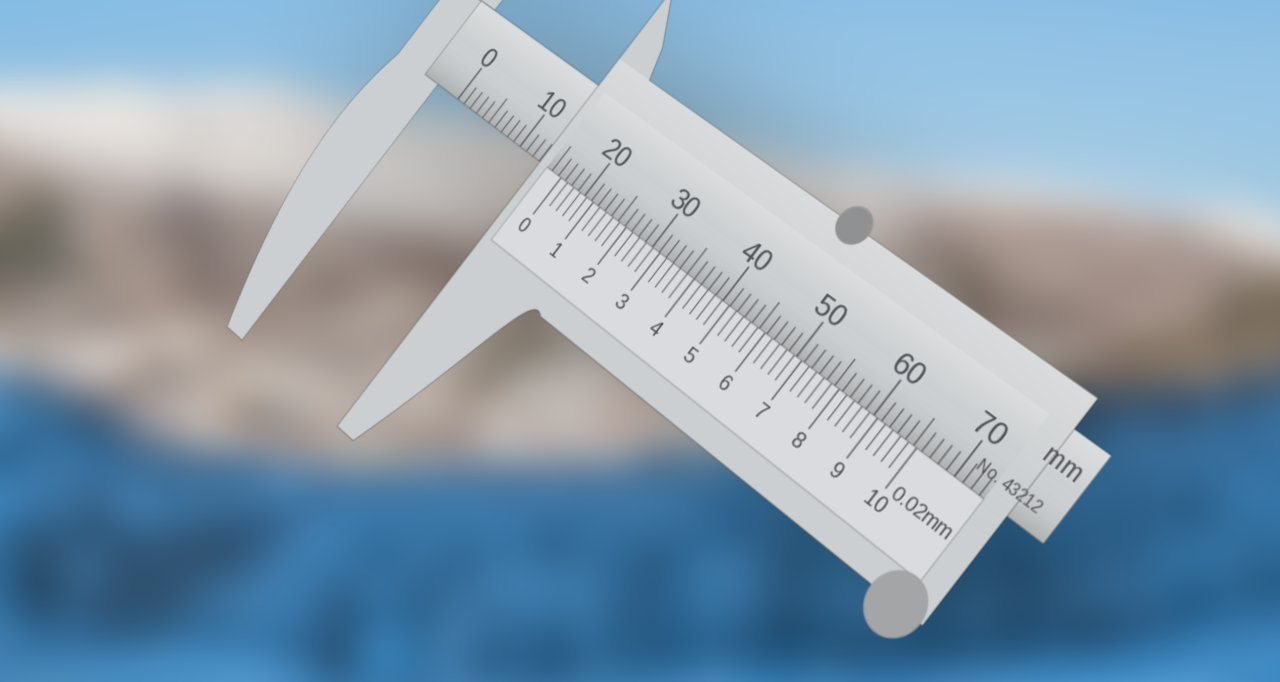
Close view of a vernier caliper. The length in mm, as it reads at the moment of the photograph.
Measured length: 16.4 mm
